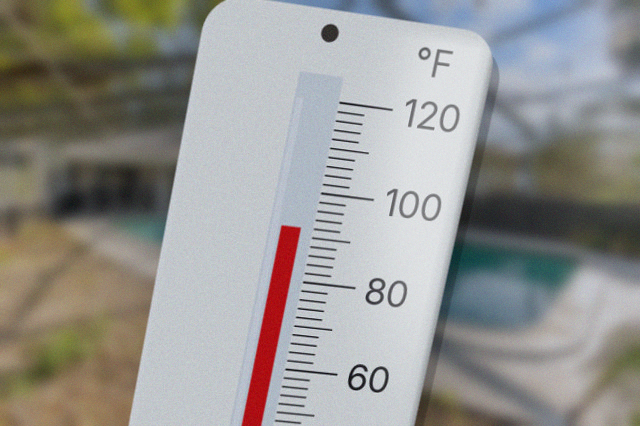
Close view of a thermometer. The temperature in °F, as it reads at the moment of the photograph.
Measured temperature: 92 °F
